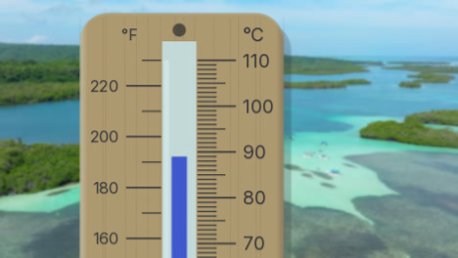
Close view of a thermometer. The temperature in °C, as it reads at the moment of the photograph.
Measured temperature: 89 °C
